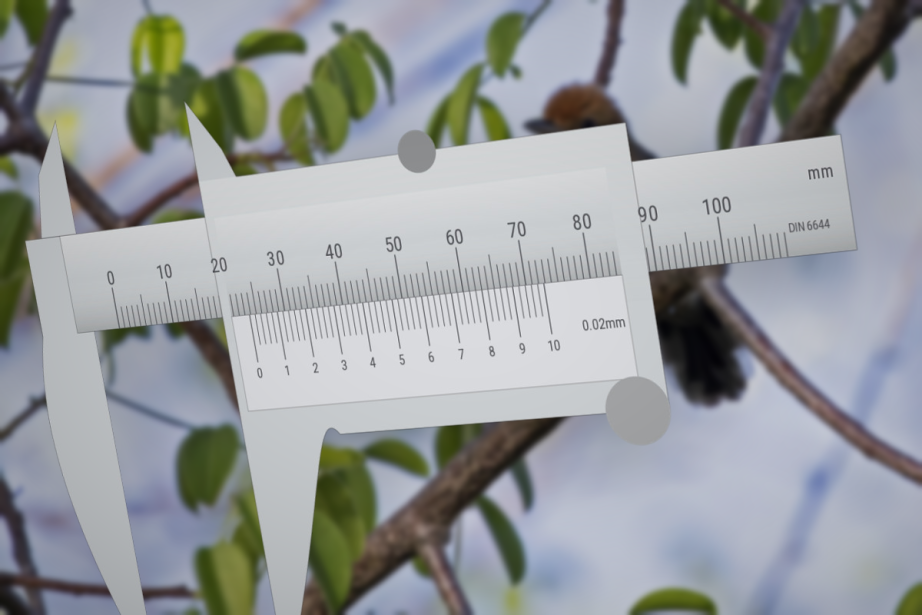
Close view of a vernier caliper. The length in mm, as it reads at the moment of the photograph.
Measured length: 23.8 mm
